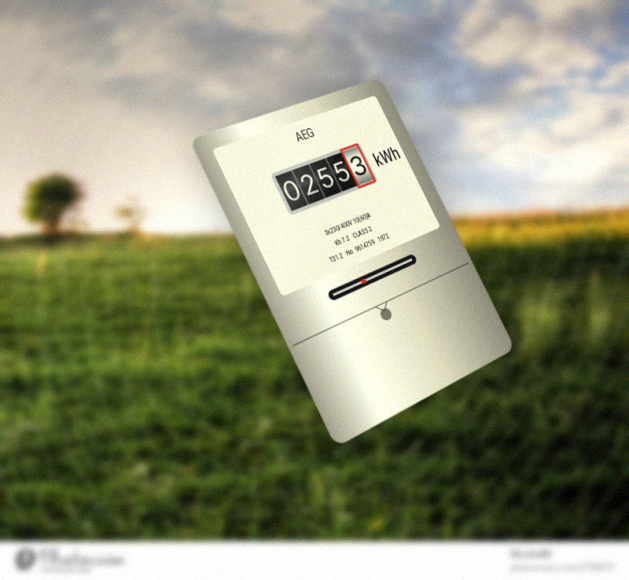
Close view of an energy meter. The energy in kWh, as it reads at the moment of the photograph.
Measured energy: 255.3 kWh
